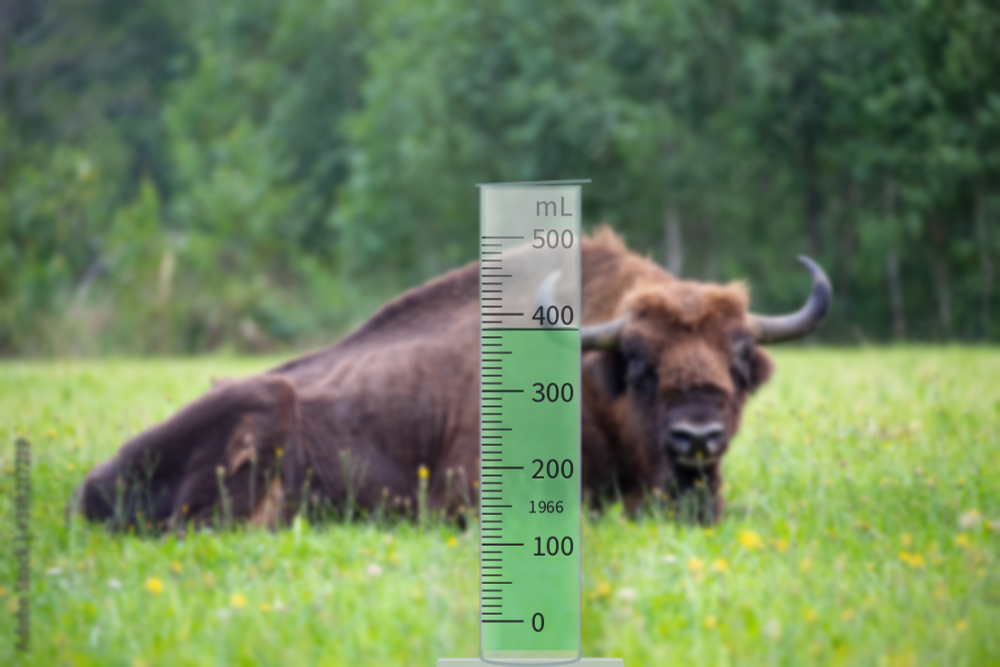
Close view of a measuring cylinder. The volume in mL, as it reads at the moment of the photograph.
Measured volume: 380 mL
